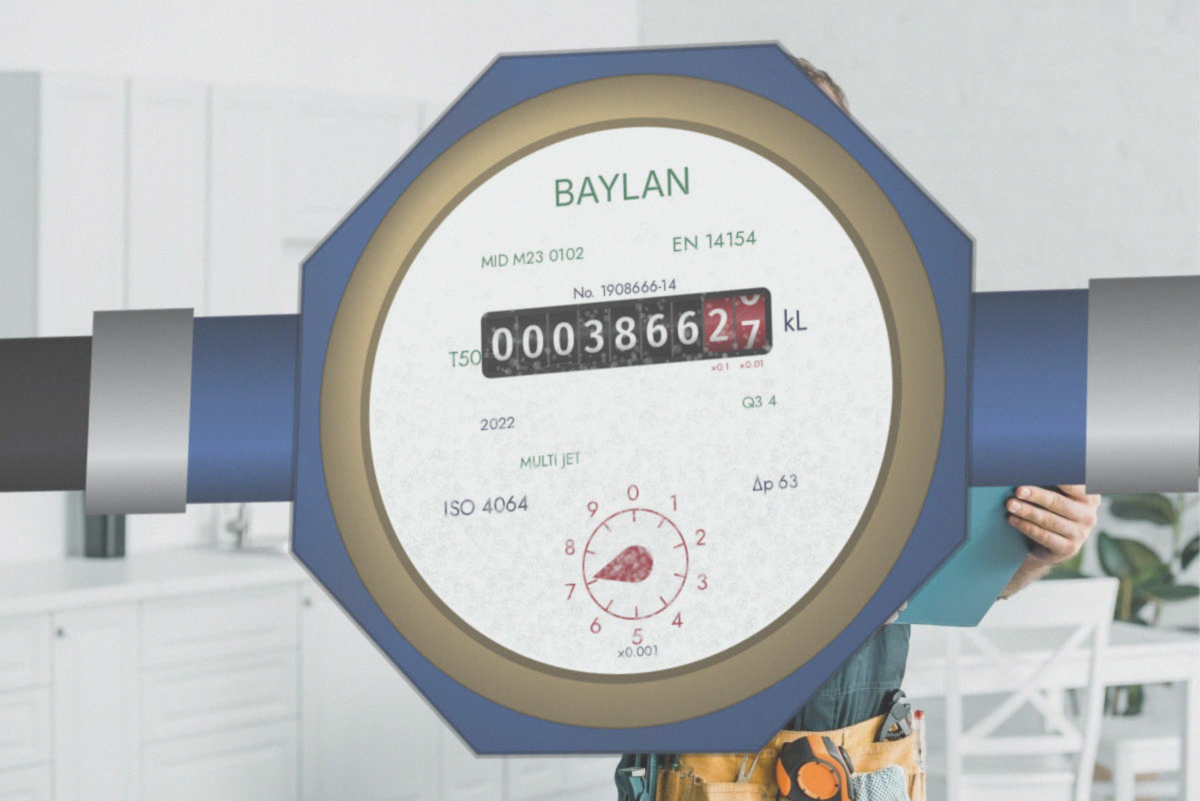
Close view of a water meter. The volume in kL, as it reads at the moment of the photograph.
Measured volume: 3866.267 kL
